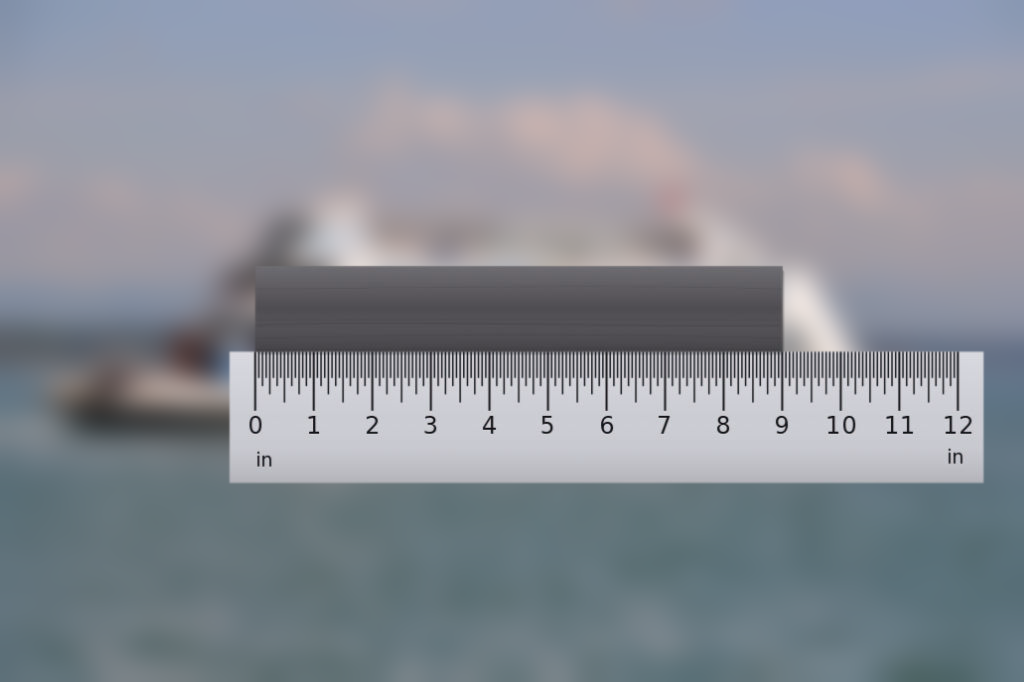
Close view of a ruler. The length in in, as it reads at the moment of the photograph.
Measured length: 9 in
